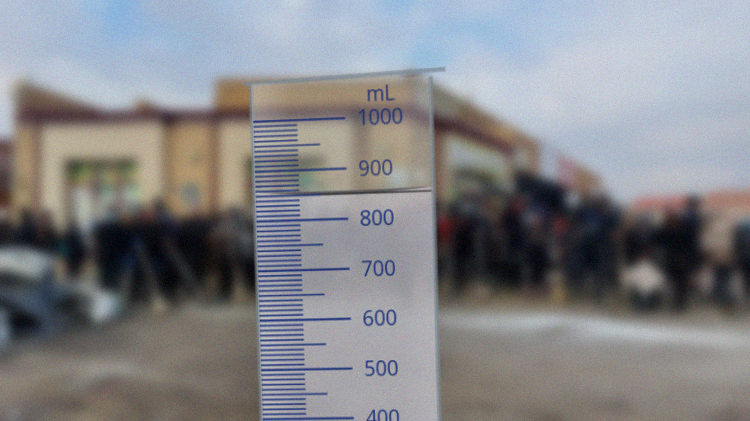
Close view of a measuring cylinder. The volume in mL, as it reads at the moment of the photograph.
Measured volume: 850 mL
